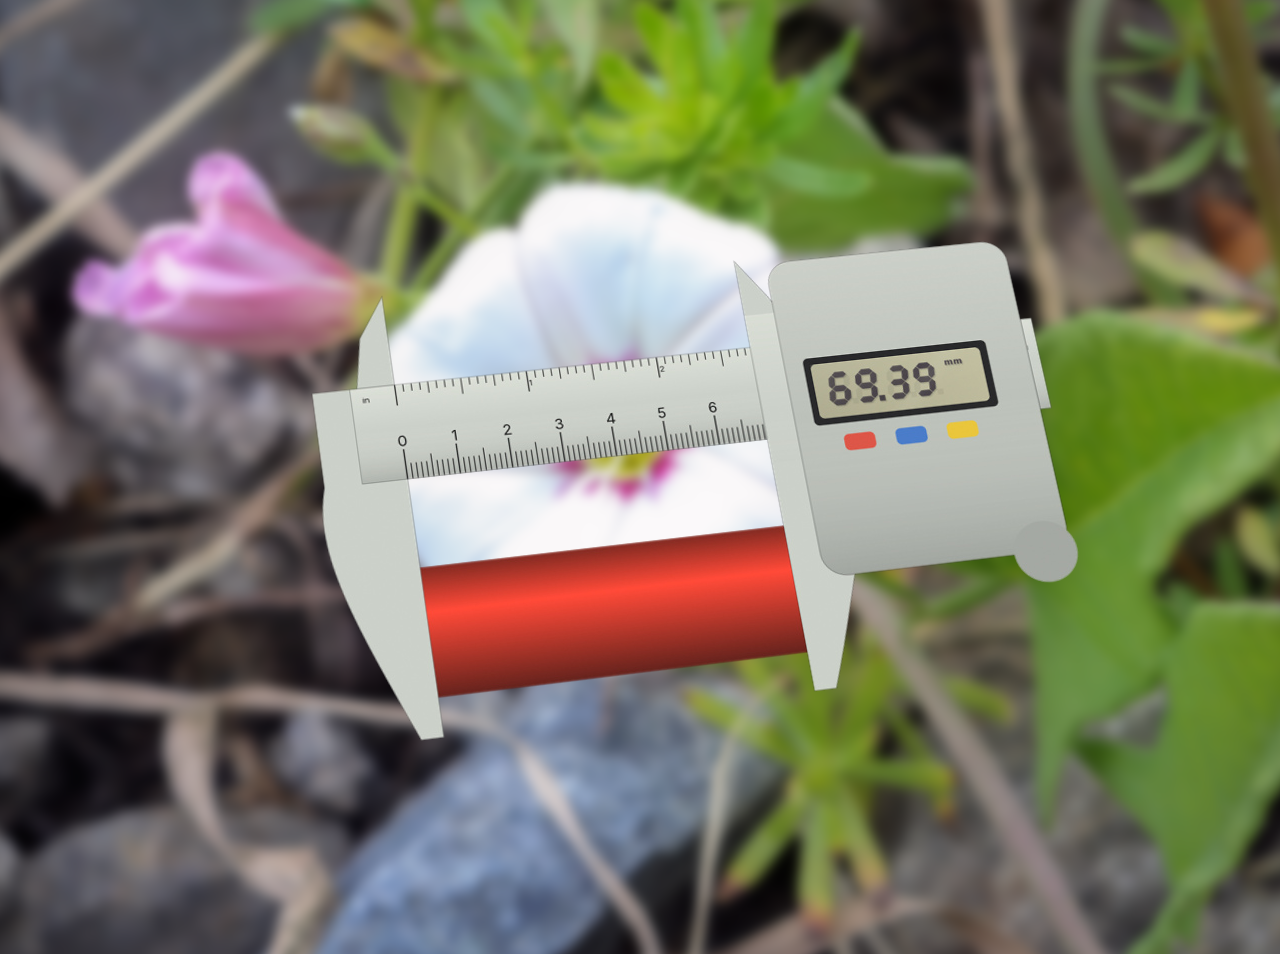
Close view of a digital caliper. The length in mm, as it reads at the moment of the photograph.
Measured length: 69.39 mm
